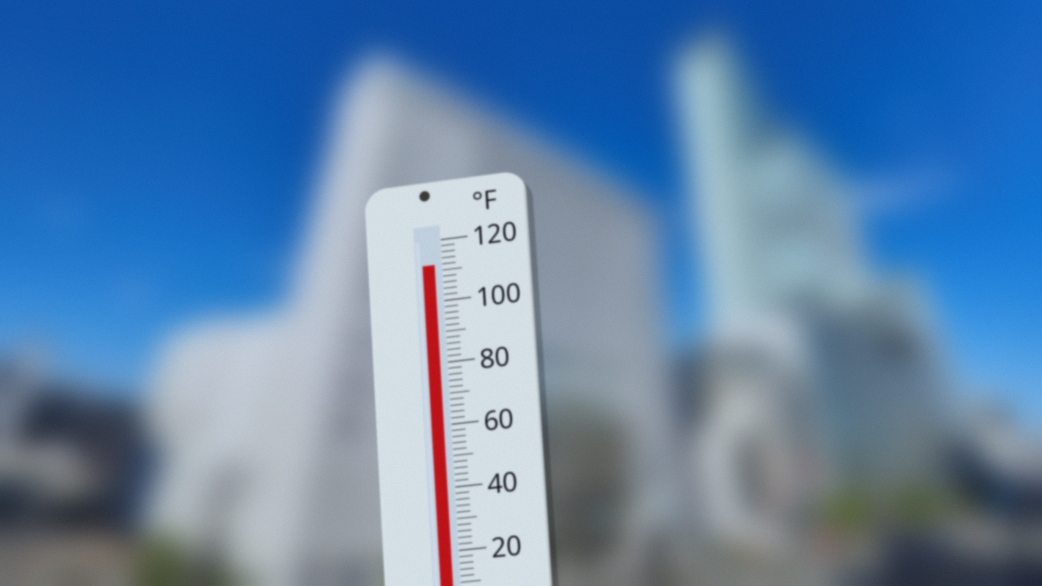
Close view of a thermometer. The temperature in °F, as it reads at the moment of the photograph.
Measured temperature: 112 °F
